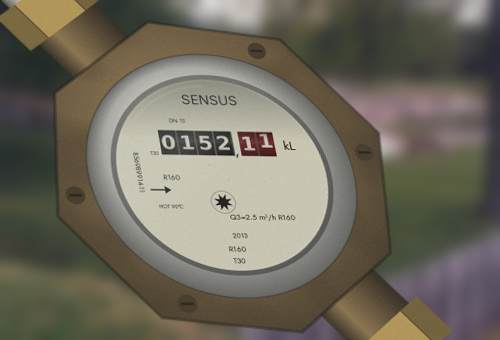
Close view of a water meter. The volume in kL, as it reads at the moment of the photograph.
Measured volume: 152.11 kL
